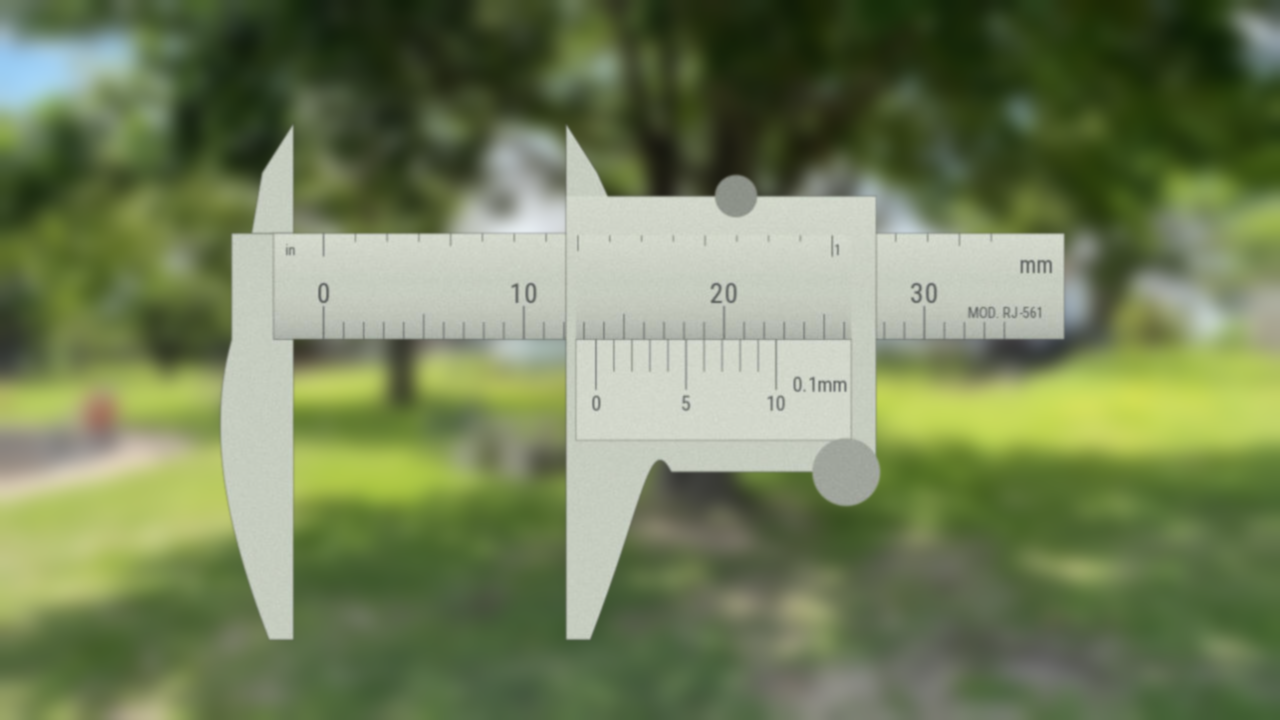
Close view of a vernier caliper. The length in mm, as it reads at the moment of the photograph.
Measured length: 13.6 mm
